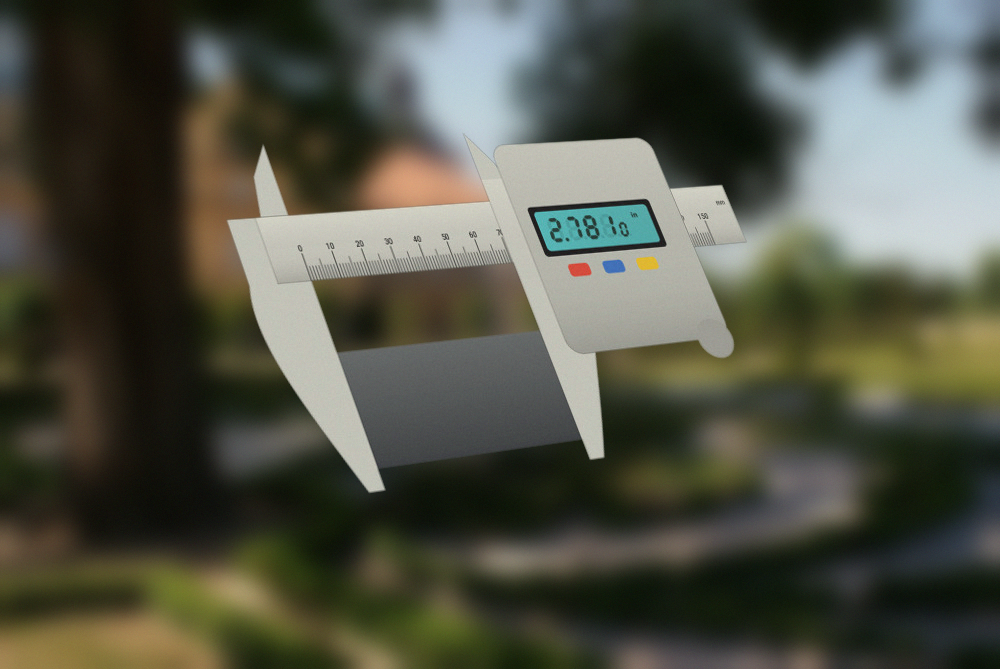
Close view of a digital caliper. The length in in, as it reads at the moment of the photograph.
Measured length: 2.7810 in
